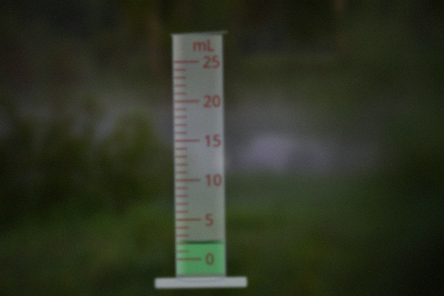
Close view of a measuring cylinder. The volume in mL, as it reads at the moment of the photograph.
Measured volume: 2 mL
